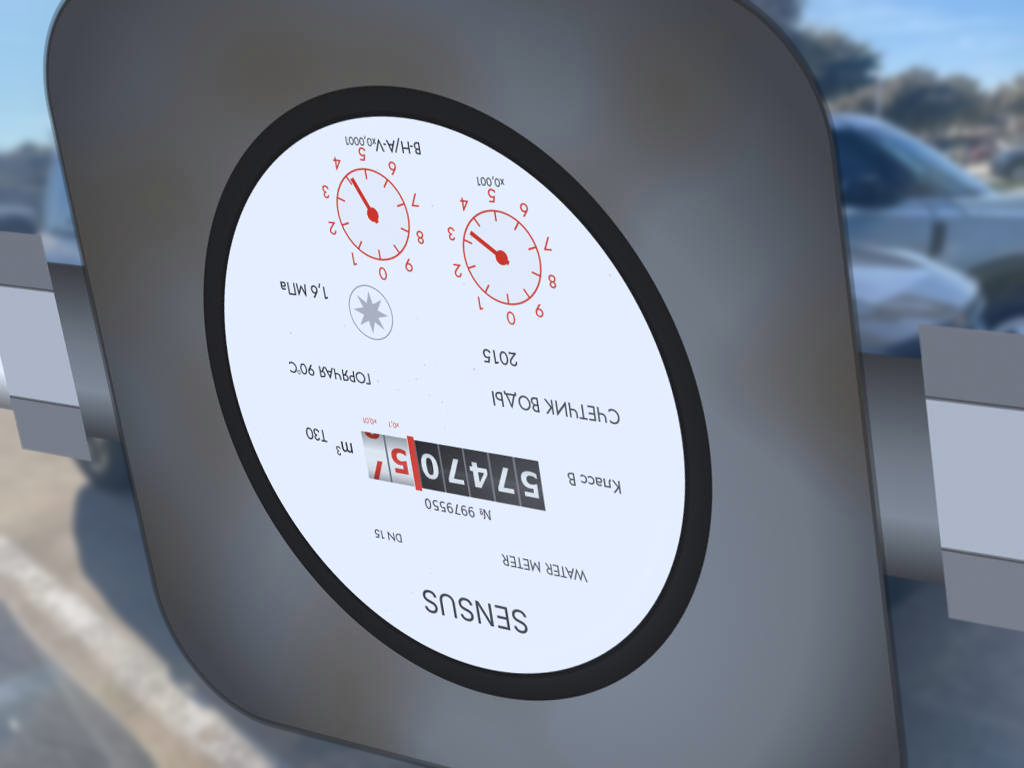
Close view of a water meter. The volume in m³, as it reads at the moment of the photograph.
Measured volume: 57470.5734 m³
